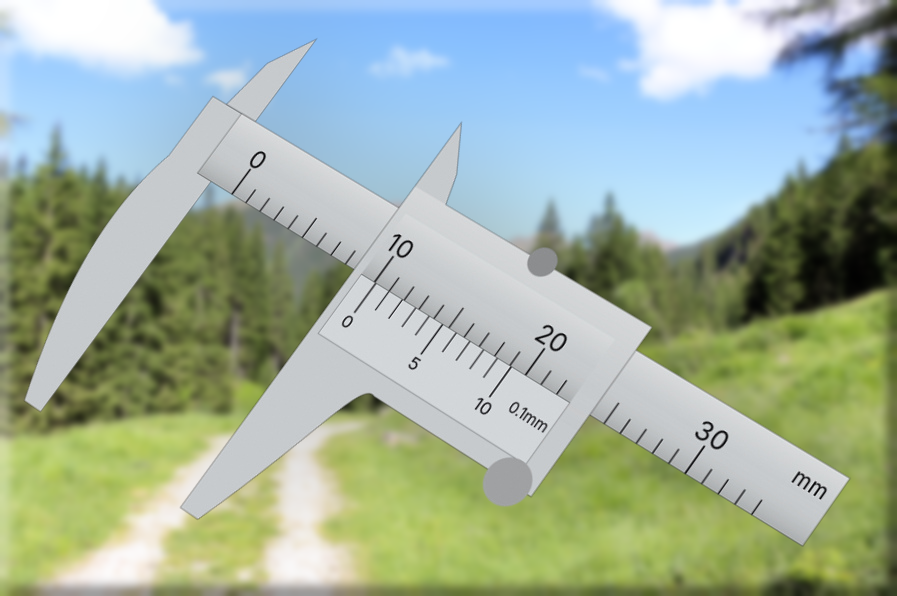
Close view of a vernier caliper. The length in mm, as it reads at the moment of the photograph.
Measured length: 10.1 mm
